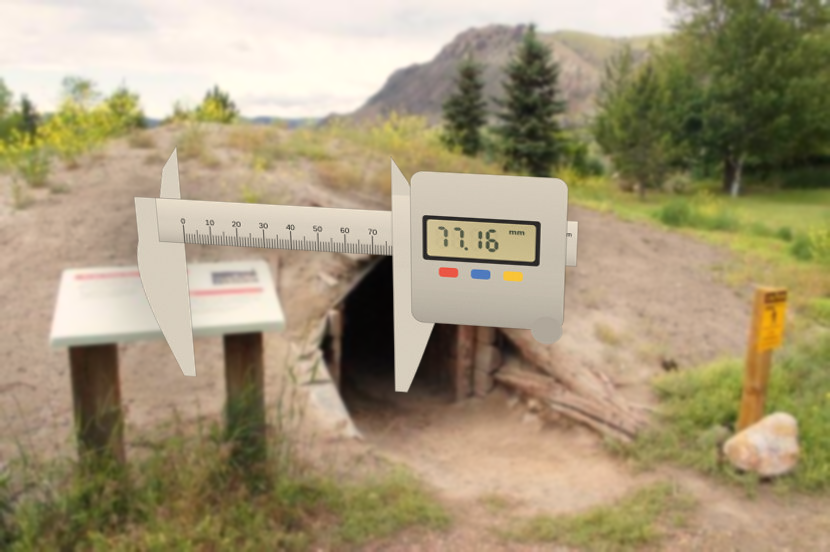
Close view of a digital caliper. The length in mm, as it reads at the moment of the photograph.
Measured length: 77.16 mm
